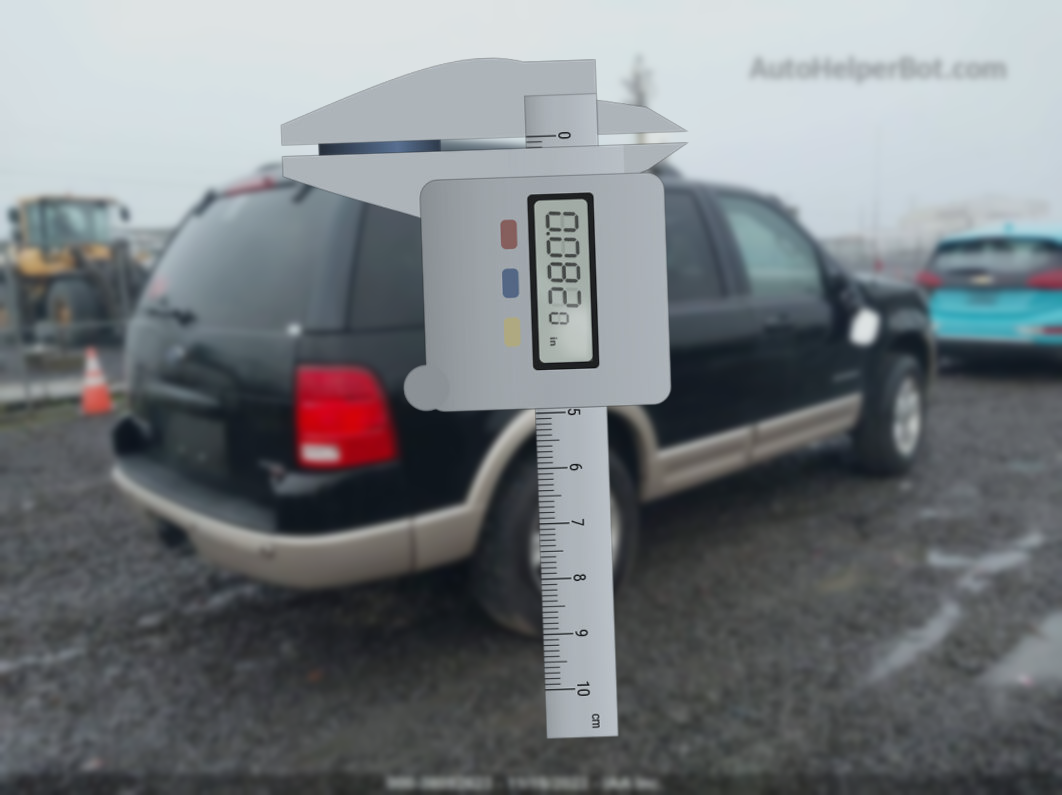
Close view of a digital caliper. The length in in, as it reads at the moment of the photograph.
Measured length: 0.0820 in
